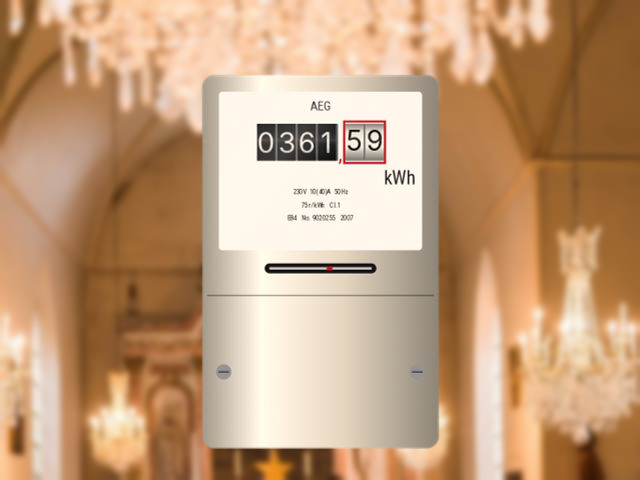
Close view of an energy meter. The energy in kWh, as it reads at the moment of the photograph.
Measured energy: 361.59 kWh
